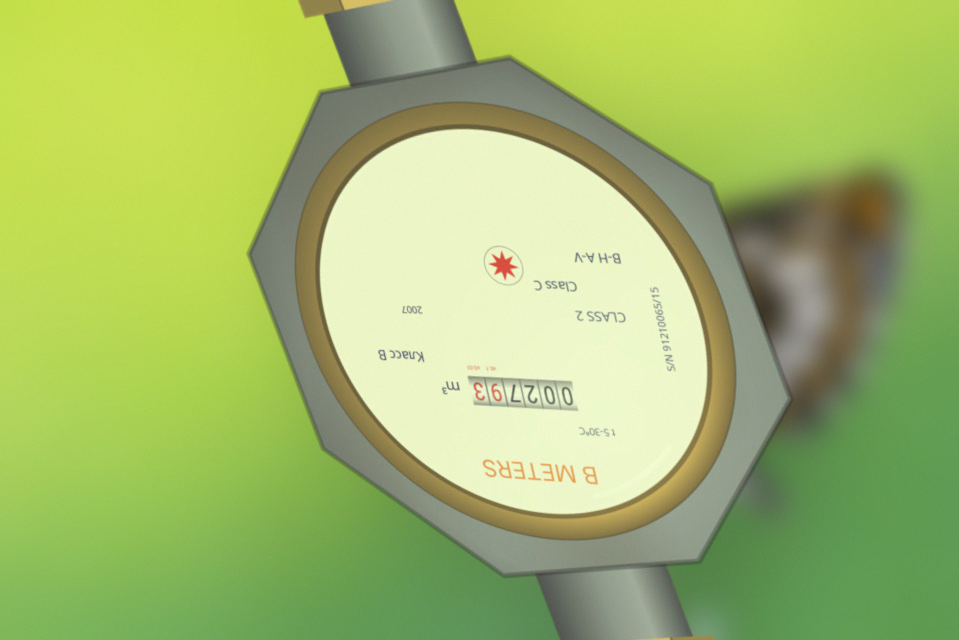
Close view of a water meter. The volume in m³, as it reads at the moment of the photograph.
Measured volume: 27.93 m³
